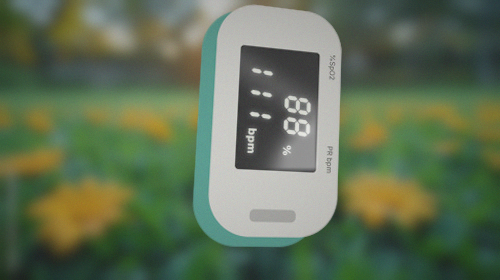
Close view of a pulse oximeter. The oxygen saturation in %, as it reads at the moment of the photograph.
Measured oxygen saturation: 88 %
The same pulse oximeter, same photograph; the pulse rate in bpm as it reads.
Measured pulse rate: 111 bpm
